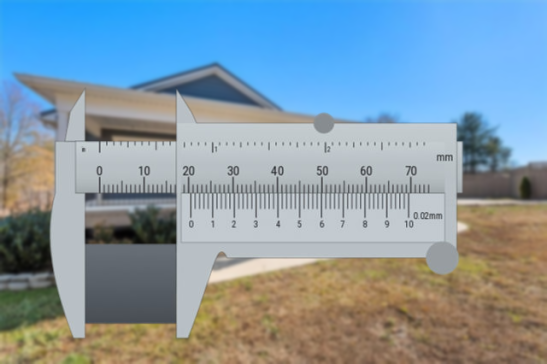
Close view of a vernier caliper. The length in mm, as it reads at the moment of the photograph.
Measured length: 20.5 mm
